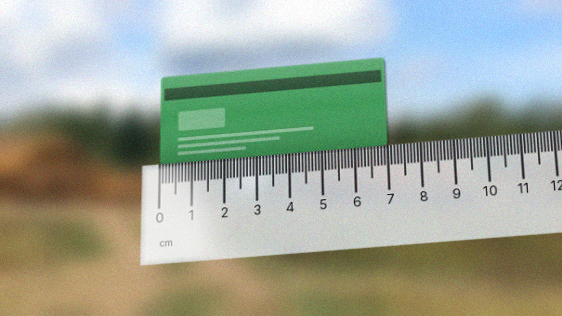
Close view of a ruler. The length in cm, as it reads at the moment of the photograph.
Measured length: 7 cm
